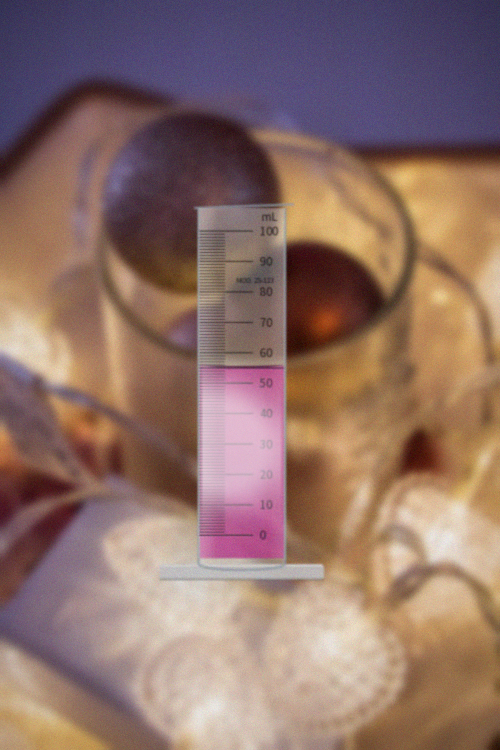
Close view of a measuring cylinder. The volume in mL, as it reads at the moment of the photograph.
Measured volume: 55 mL
